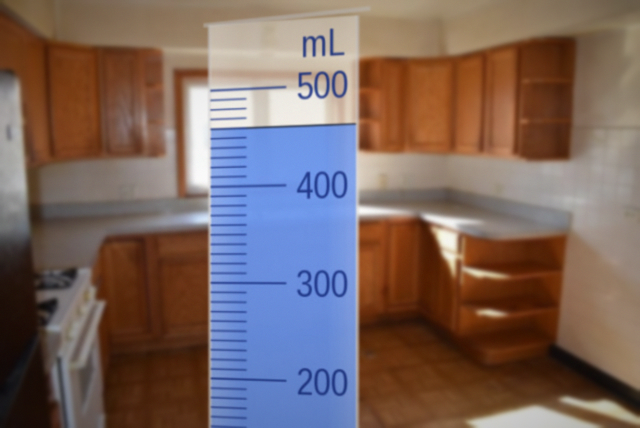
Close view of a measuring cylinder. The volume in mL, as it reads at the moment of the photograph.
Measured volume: 460 mL
